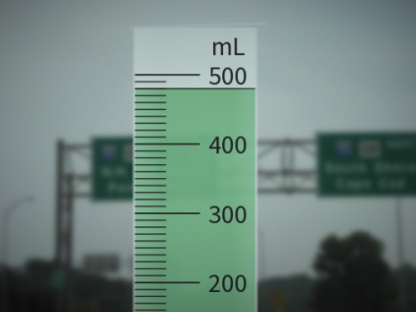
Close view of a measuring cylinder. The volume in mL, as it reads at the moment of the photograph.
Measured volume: 480 mL
